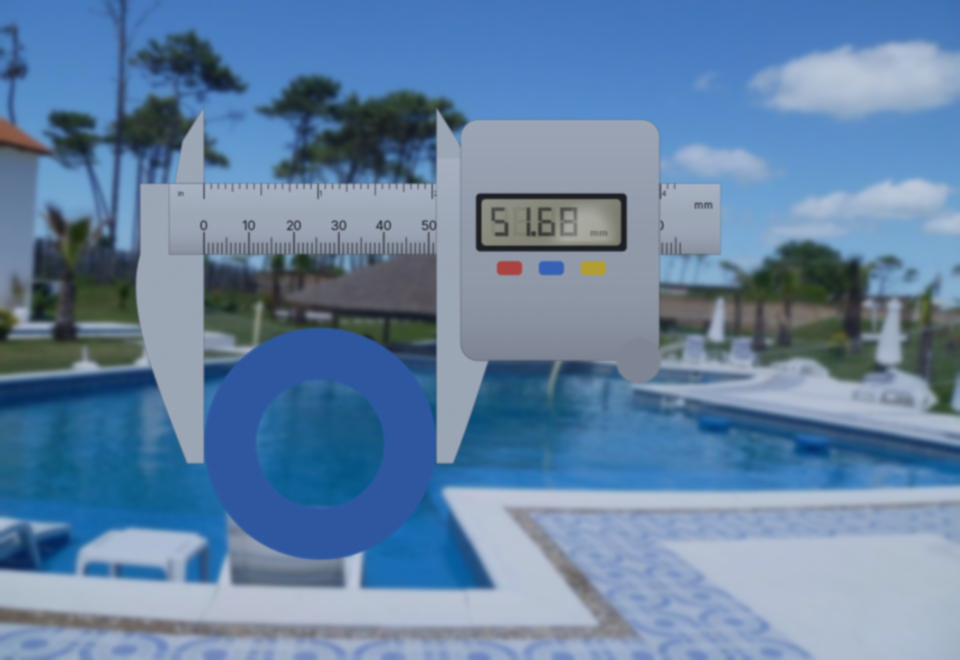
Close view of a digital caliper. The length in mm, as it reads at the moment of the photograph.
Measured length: 51.68 mm
